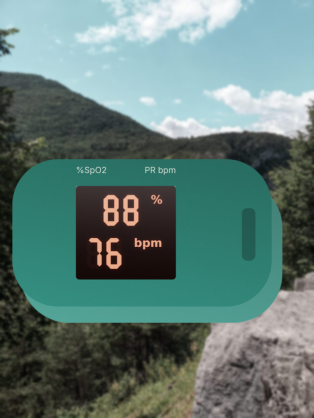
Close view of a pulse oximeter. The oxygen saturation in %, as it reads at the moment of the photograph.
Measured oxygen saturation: 88 %
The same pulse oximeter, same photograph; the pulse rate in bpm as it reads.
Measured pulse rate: 76 bpm
